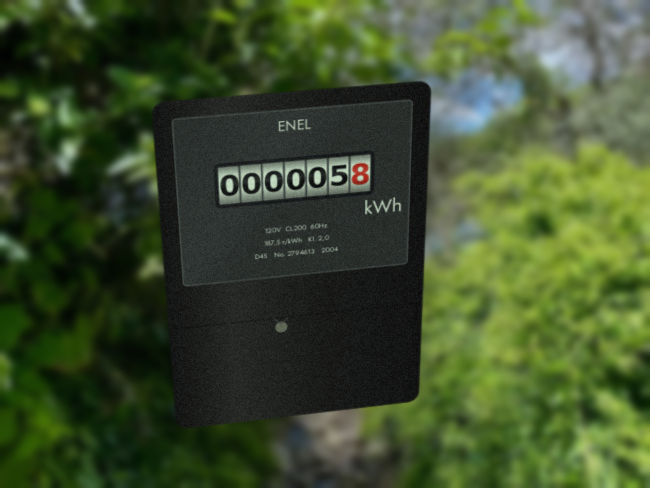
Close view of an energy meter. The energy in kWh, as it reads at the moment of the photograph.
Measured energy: 5.8 kWh
